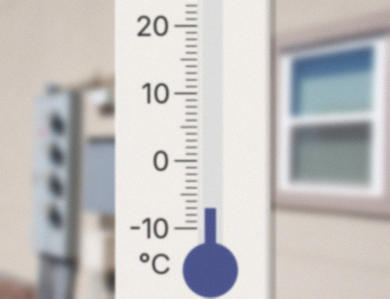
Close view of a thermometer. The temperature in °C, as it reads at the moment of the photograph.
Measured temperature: -7 °C
